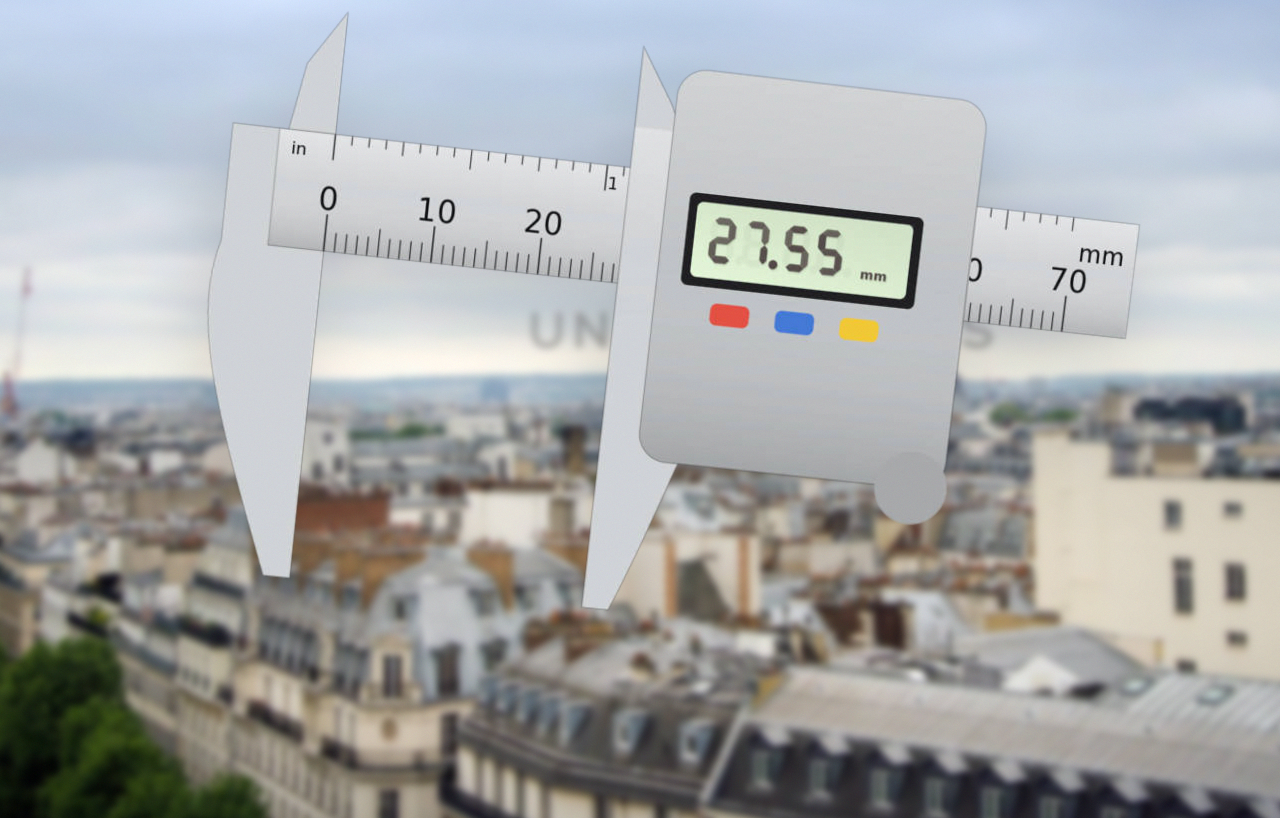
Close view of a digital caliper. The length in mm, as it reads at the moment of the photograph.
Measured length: 27.55 mm
